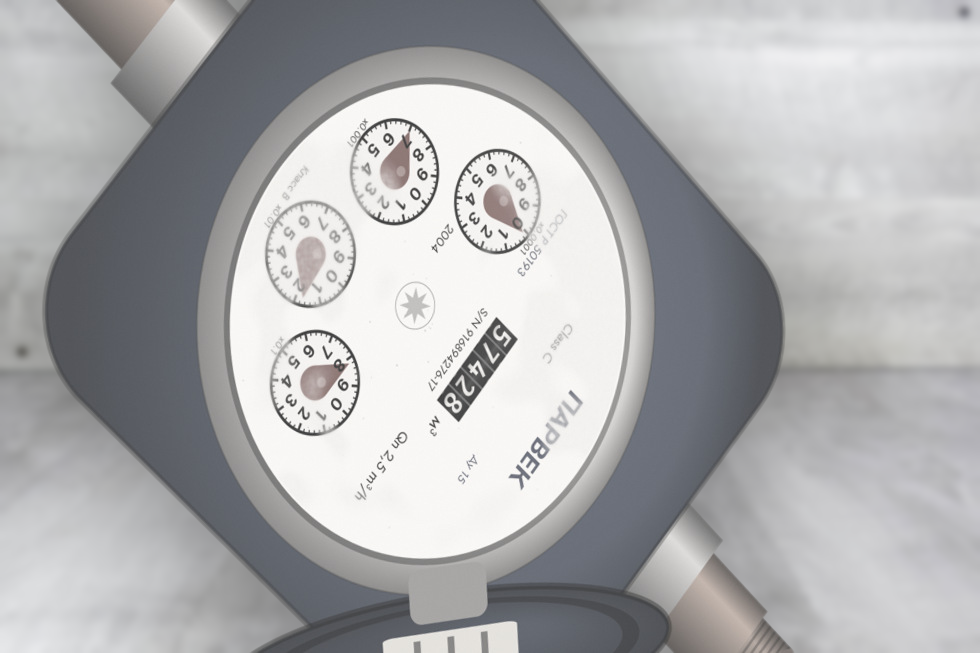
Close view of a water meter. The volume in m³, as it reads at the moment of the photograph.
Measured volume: 57428.8170 m³
